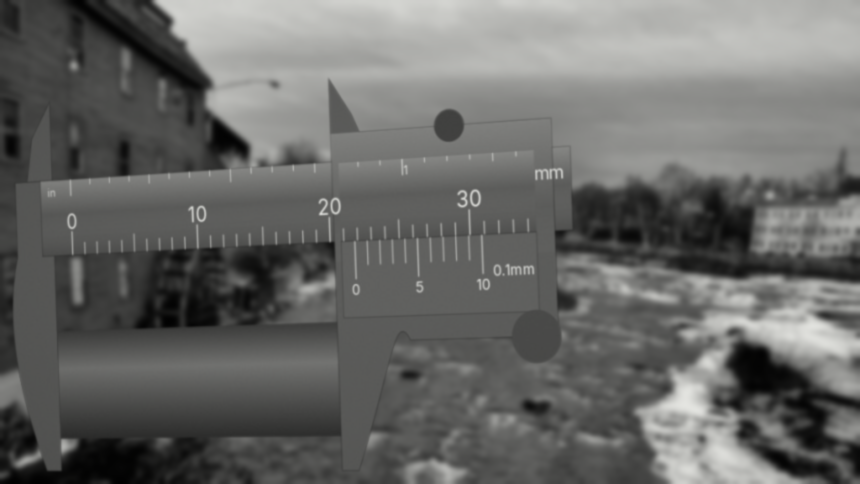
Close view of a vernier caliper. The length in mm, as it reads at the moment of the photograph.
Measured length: 21.8 mm
